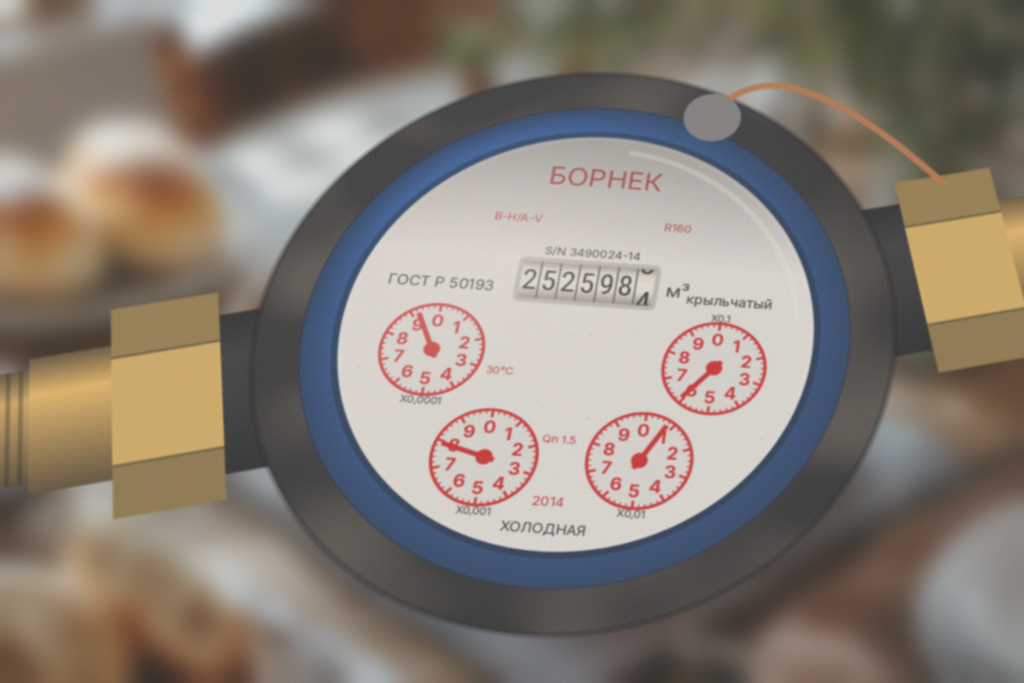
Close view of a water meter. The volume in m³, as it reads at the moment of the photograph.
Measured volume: 2525983.6079 m³
